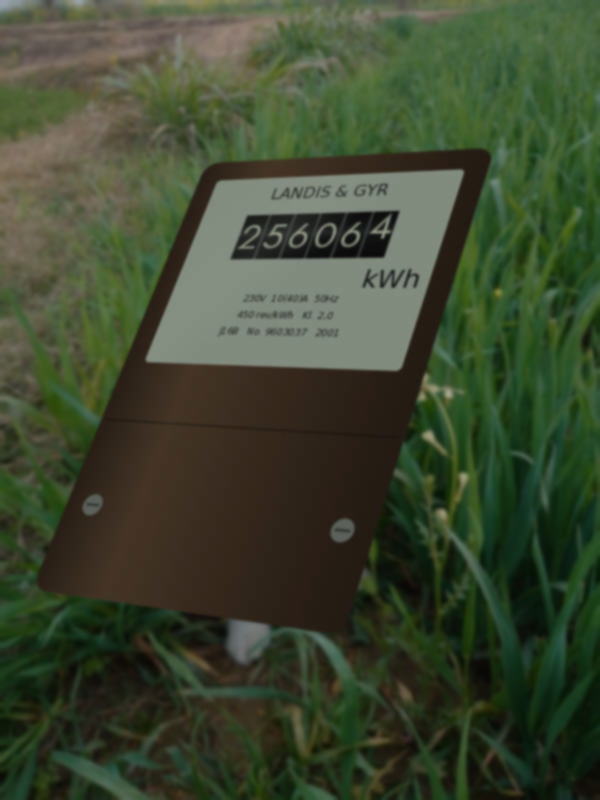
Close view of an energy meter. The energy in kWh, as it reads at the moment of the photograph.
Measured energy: 256064 kWh
